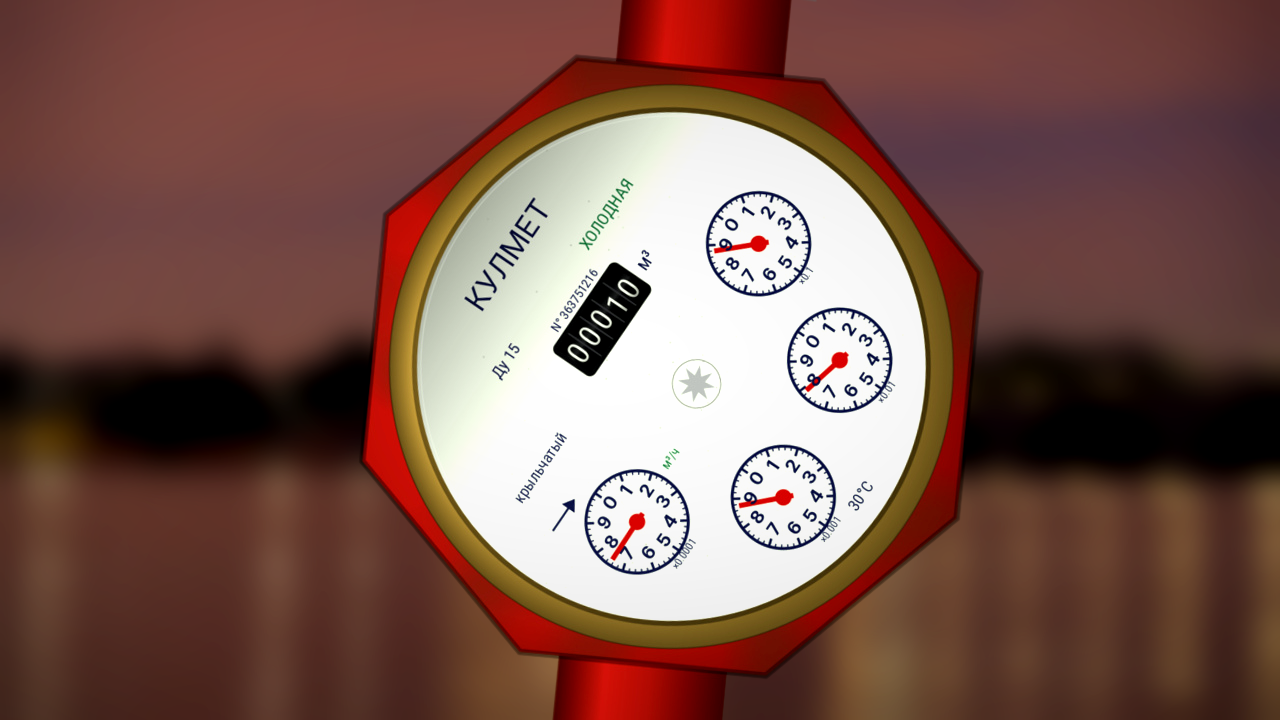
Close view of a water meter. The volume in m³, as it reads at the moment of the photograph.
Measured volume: 9.8787 m³
